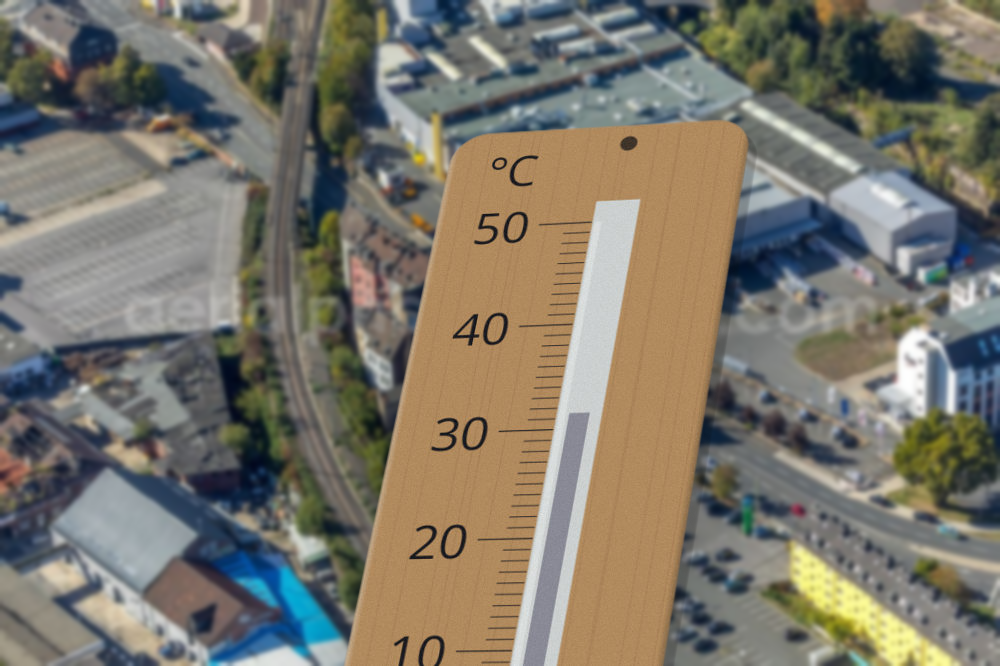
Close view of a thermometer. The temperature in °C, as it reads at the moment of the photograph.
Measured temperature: 31.5 °C
